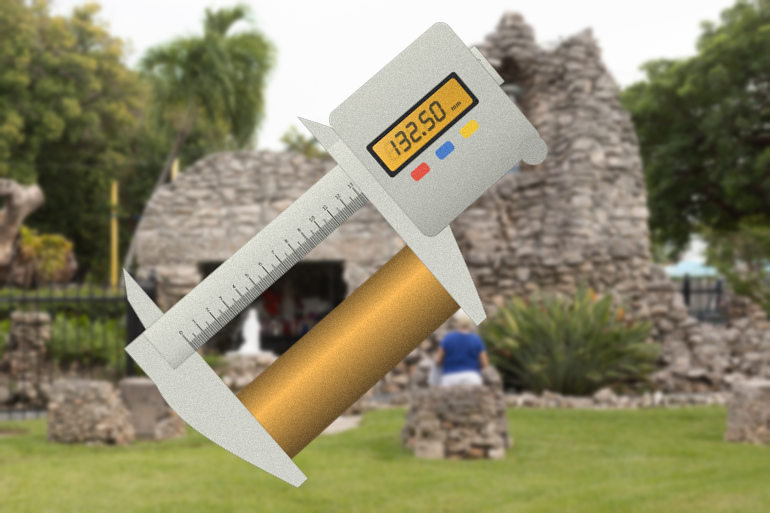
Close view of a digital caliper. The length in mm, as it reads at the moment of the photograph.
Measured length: 132.50 mm
